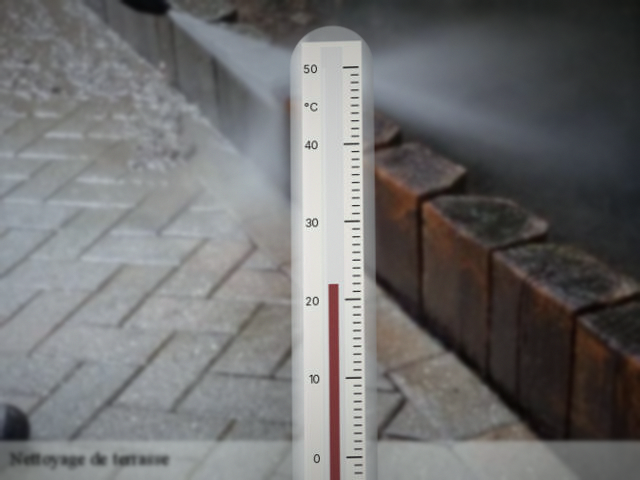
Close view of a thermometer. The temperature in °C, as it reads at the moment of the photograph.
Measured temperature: 22 °C
